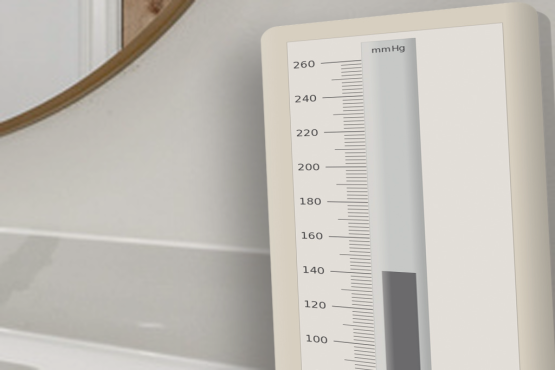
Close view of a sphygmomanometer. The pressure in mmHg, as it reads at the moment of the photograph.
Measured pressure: 142 mmHg
